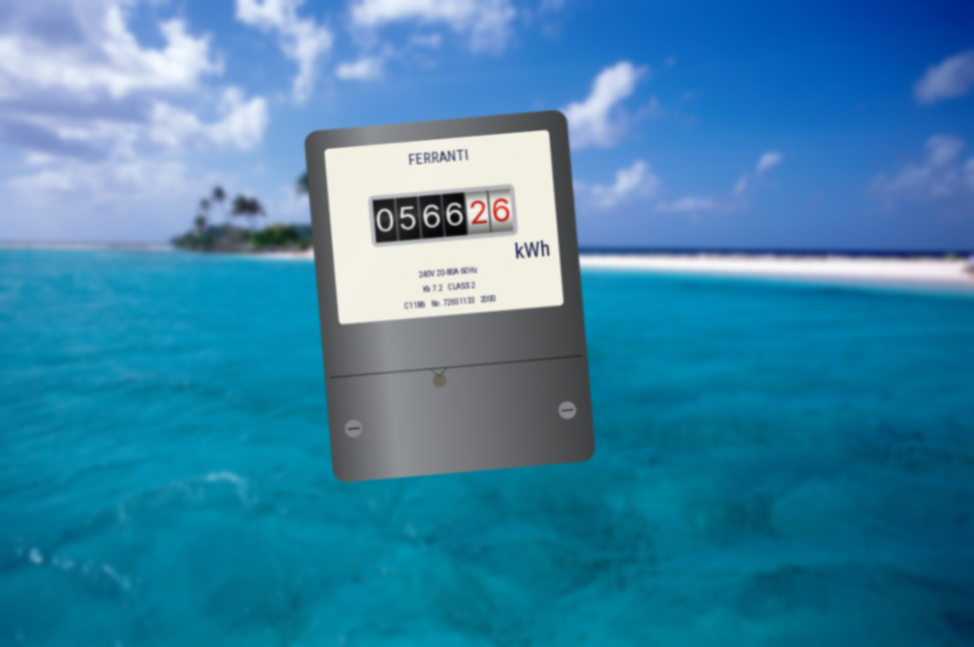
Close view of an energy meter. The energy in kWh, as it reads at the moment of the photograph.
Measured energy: 566.26 kWh
